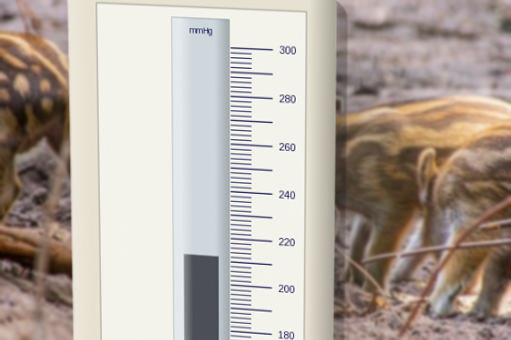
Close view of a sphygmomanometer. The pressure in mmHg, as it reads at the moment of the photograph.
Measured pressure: 212 mmHg
